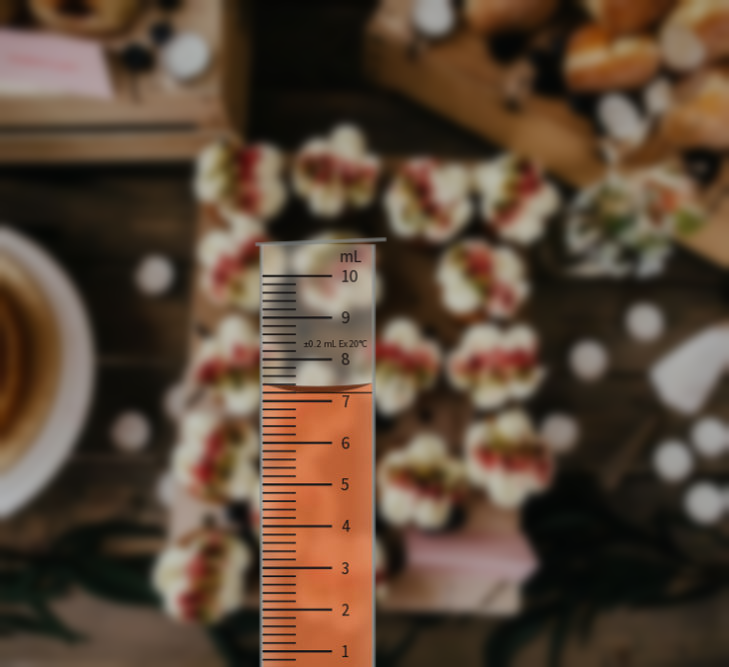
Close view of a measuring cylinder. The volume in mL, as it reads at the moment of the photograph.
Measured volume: 7.2 mL
